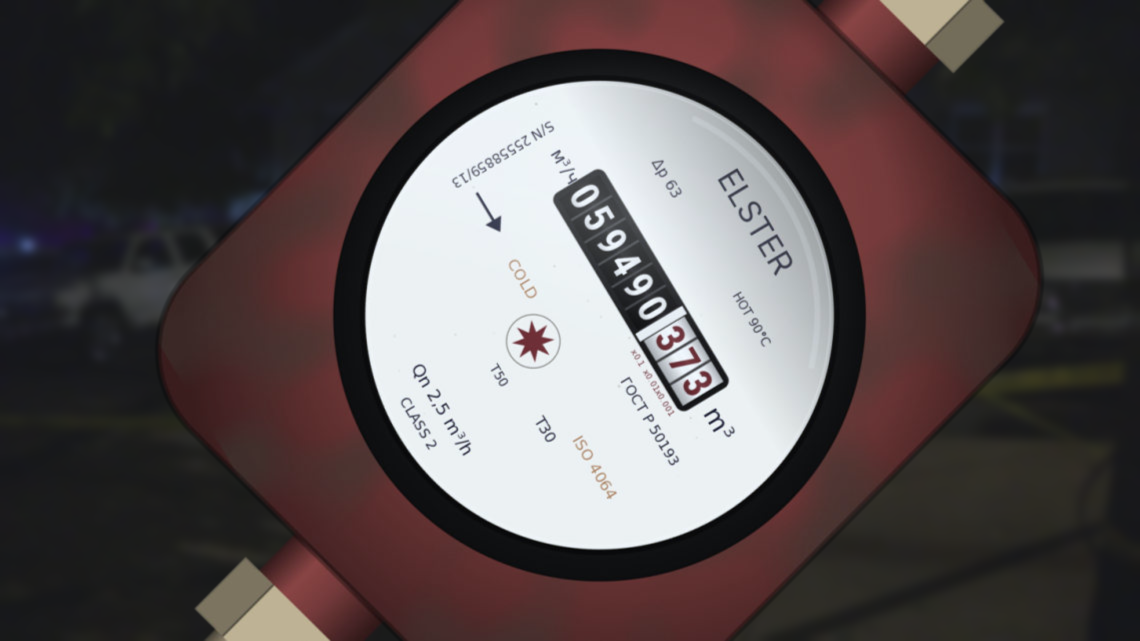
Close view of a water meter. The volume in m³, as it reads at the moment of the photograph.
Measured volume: 59490.373 m³
